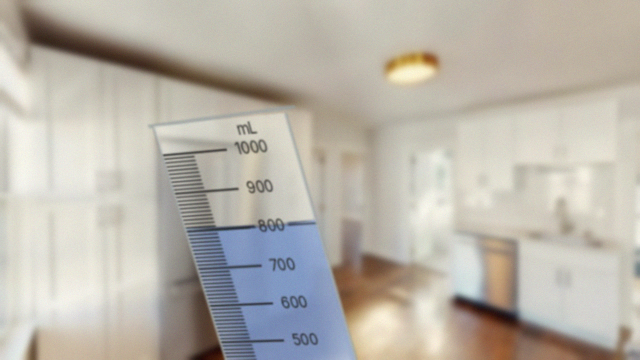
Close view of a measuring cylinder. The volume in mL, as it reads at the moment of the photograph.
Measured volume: 800 mL
